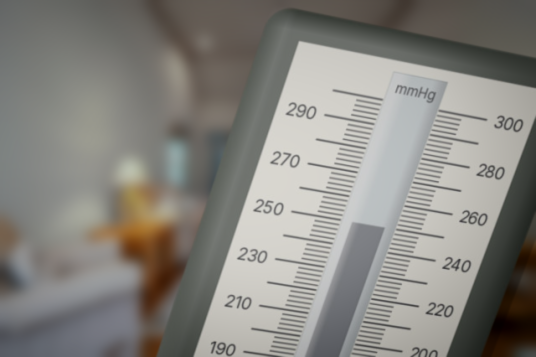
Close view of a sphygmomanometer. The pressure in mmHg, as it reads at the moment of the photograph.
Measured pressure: 250 mmHg
